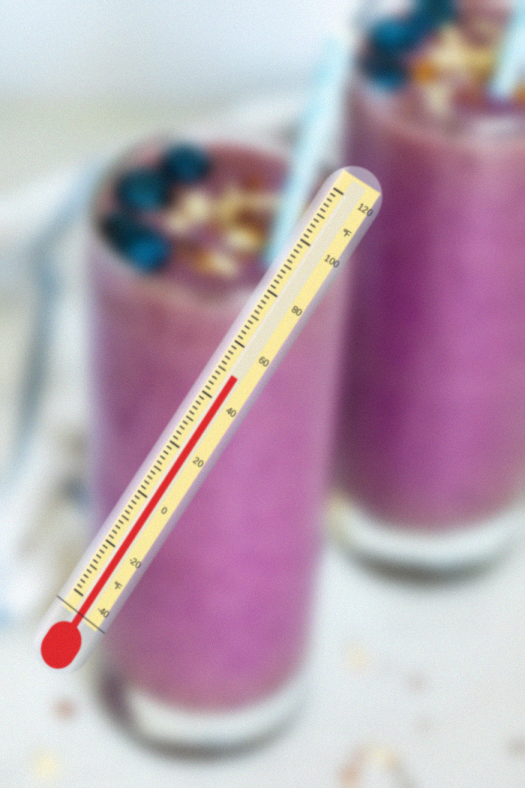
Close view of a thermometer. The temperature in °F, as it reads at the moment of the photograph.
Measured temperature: 50 °F
